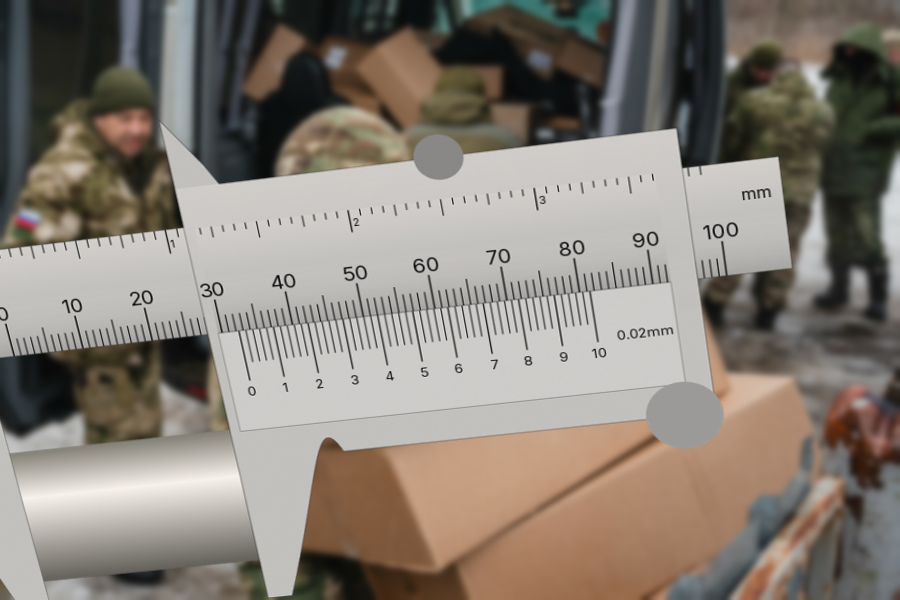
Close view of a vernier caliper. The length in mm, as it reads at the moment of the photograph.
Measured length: 32.4 mm
